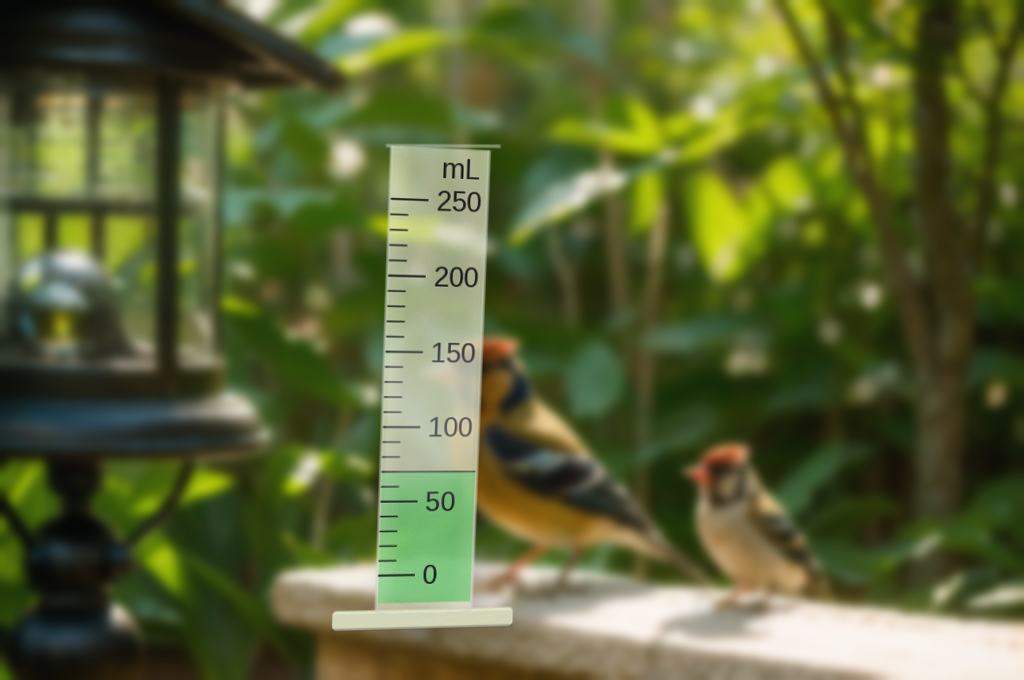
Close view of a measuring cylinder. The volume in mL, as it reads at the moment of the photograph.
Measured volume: 70 mL
